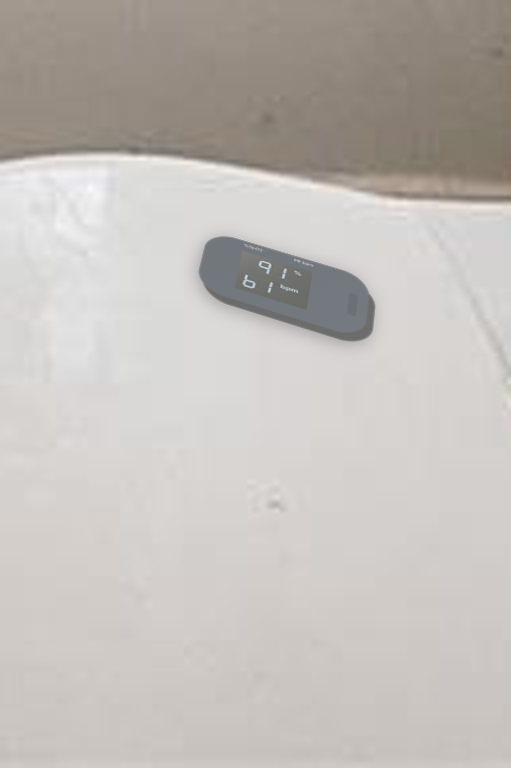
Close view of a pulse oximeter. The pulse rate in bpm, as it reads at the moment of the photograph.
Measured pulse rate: 61 bpm
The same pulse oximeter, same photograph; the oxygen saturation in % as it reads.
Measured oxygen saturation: 91 %
